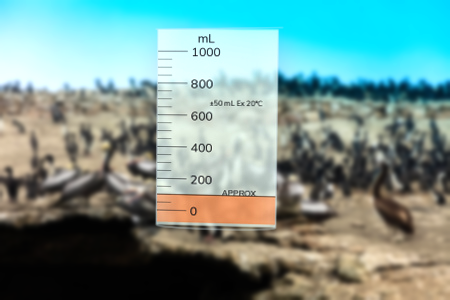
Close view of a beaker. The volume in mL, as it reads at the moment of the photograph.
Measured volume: 100 mL
